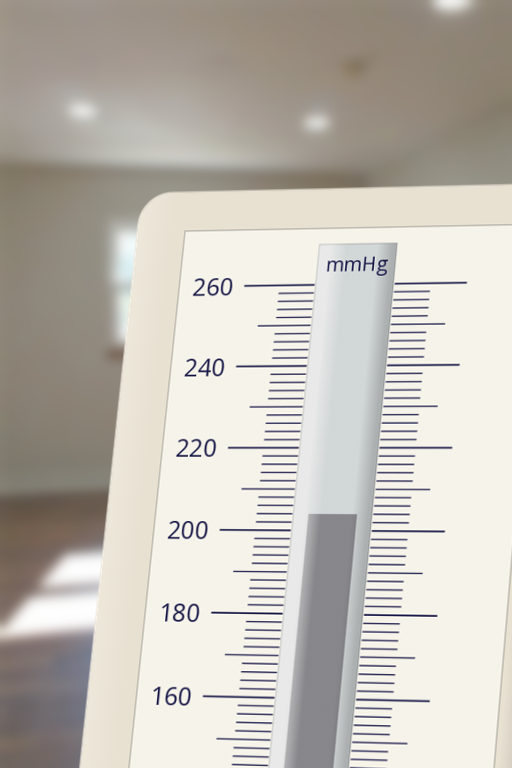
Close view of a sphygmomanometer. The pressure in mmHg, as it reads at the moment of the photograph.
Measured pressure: 204 mmHg
